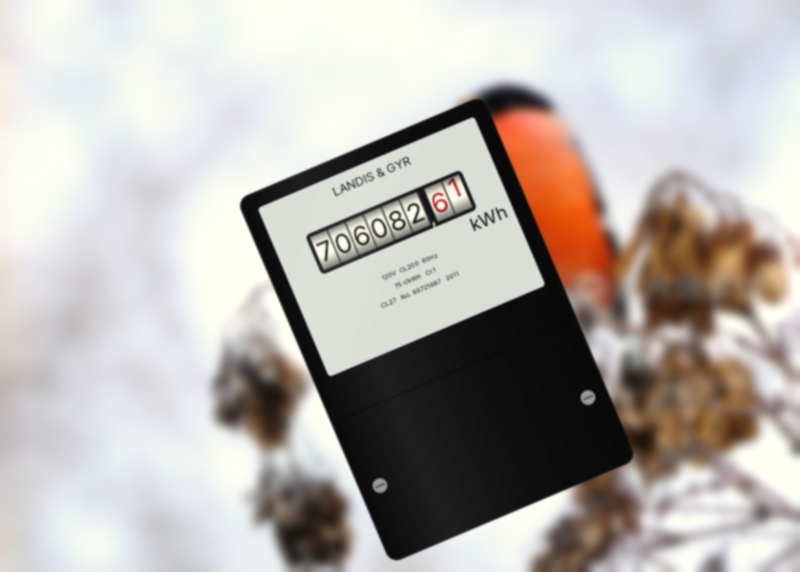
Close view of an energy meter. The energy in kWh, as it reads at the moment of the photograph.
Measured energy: 706082.61 kWh
